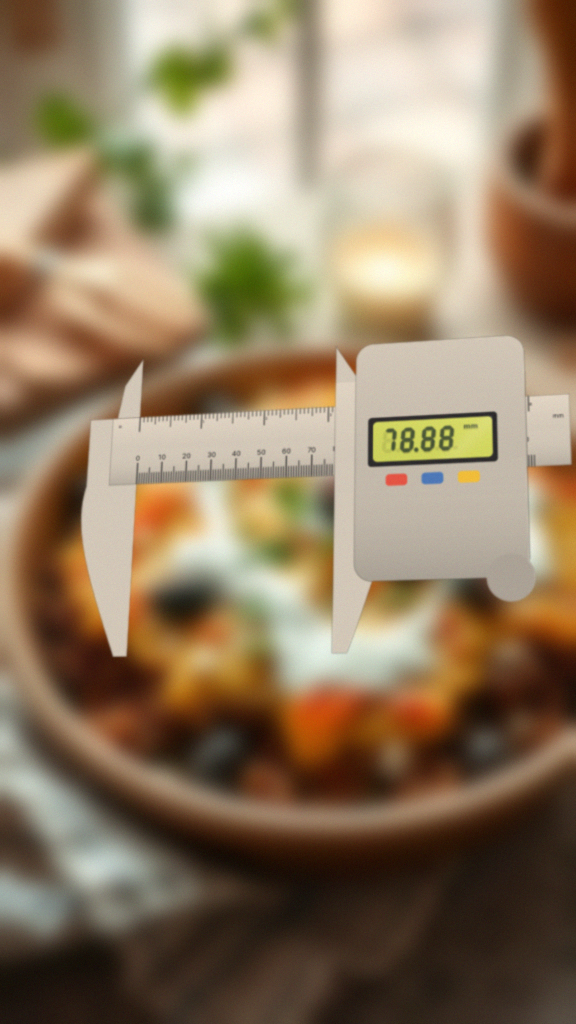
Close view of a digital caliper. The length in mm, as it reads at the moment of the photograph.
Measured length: 78.88 mm
